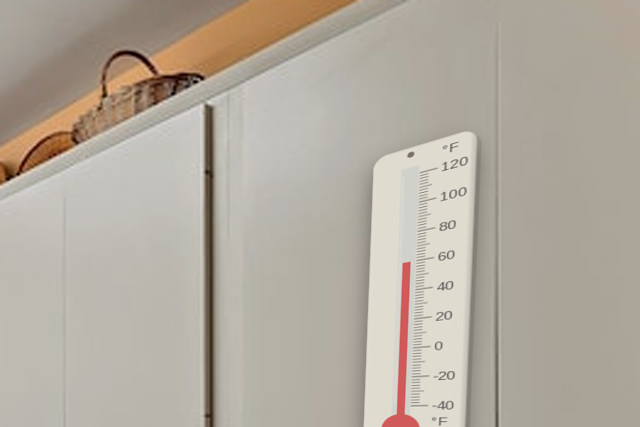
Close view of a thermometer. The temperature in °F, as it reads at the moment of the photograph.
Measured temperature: 60 °F
